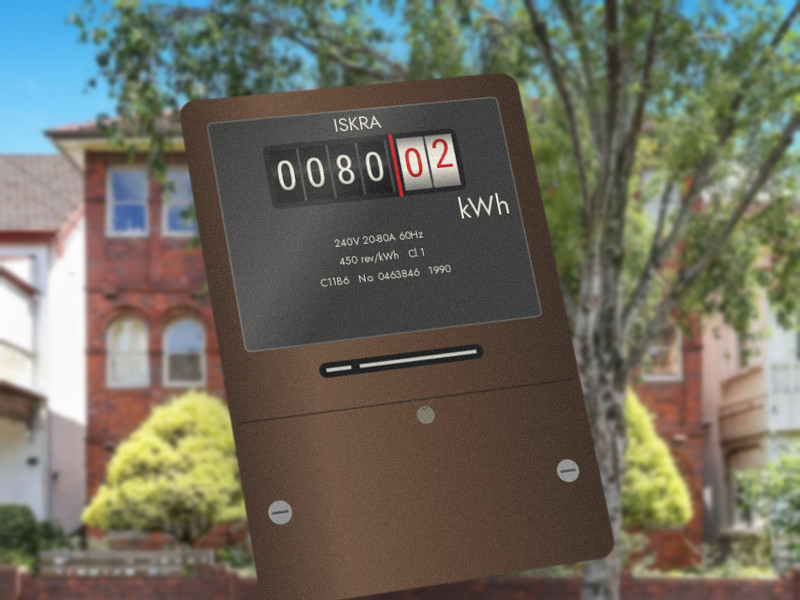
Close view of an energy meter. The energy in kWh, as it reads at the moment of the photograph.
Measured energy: 80.02 kWh
